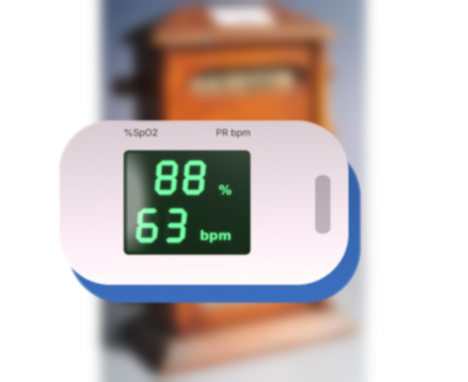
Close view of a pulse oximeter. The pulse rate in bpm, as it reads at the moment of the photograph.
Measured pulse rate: 63 bpm
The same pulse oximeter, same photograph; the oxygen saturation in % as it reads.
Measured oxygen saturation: 88 %
